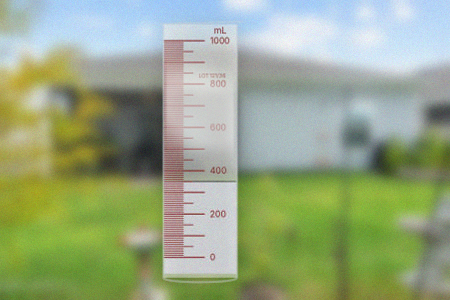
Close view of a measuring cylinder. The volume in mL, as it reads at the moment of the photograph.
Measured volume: 350 mL
